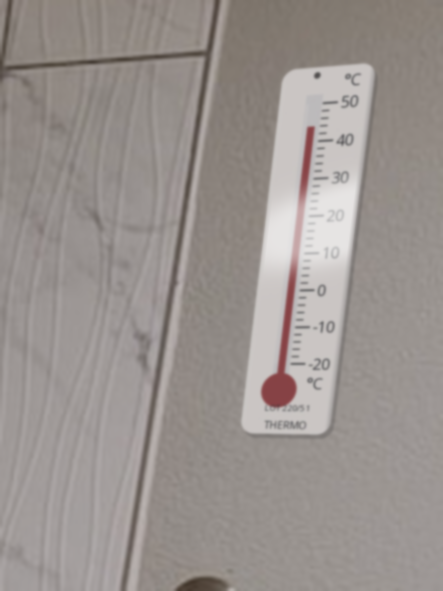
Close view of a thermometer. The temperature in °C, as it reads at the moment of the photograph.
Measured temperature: 44 °C
